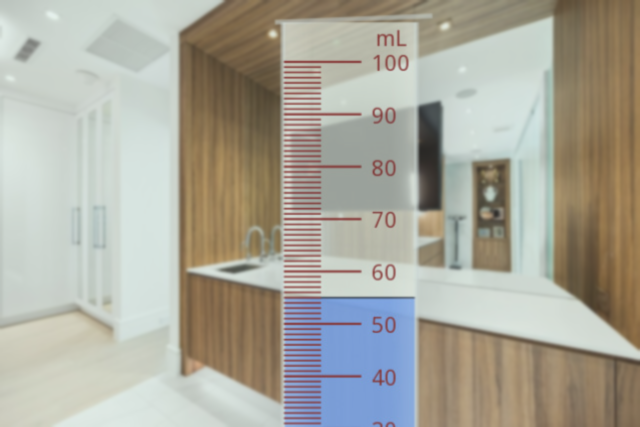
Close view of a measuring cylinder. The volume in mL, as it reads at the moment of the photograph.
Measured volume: 55 mL
